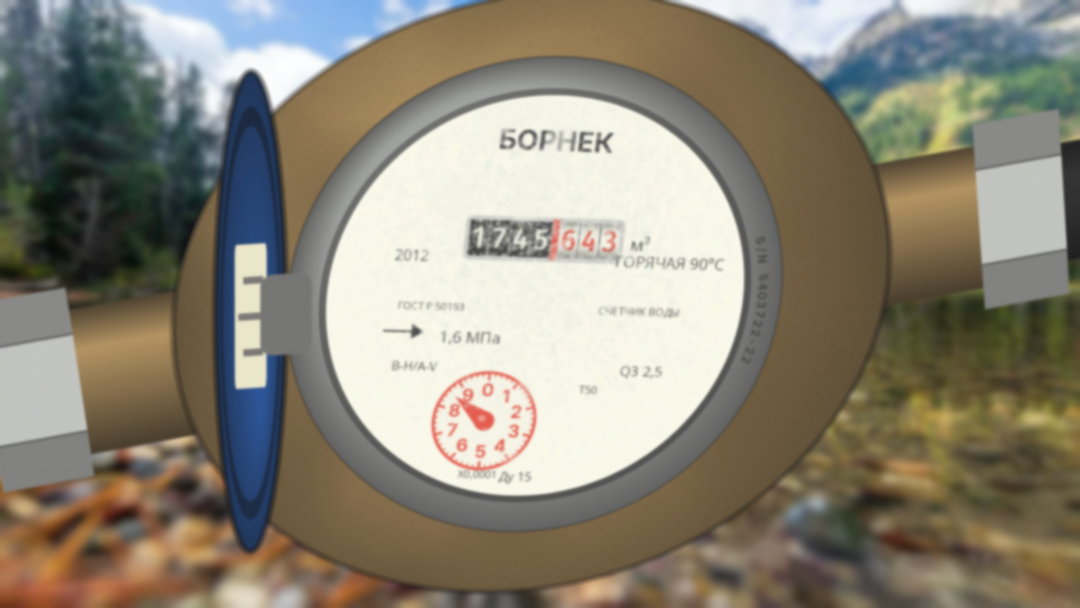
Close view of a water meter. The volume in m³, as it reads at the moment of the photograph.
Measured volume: 1745.6438 m³
